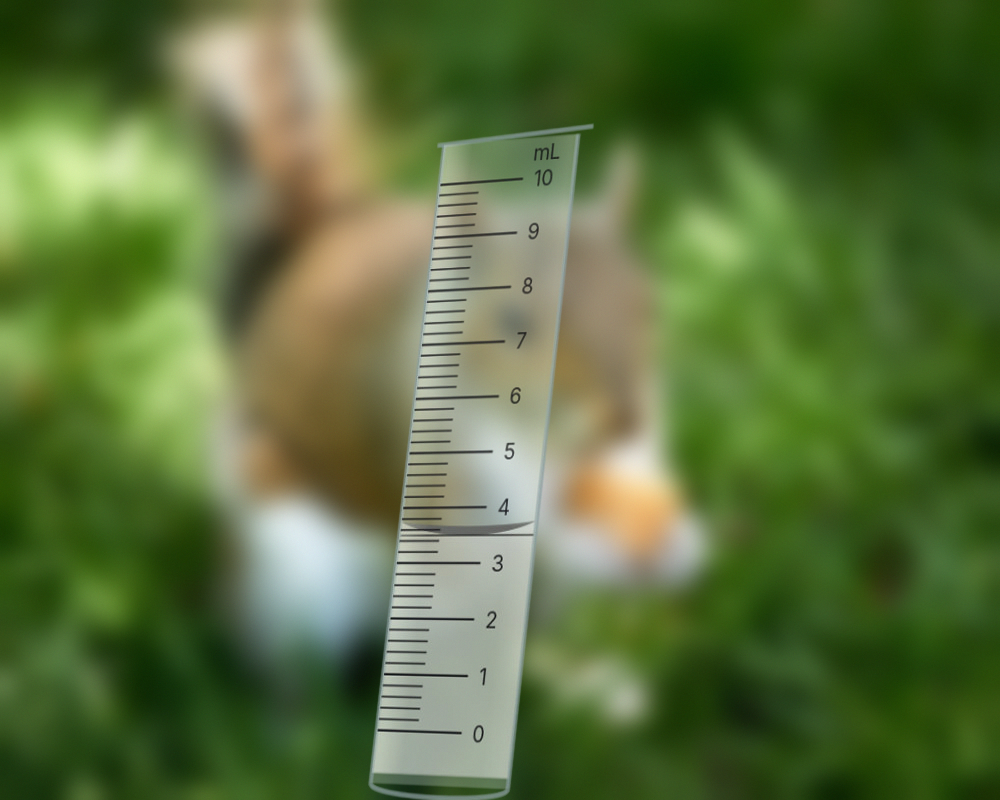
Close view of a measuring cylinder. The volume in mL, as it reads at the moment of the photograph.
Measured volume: 3.5 mL
